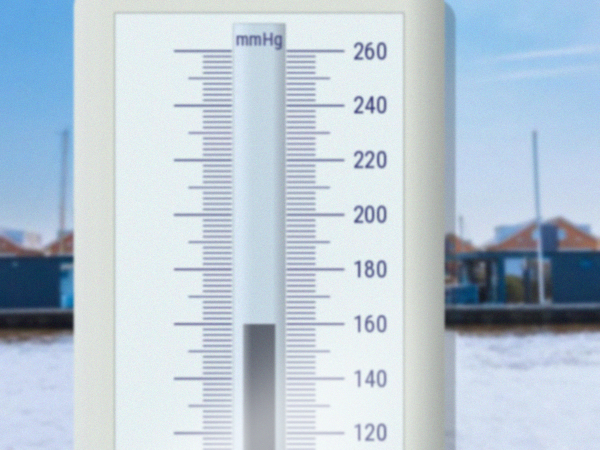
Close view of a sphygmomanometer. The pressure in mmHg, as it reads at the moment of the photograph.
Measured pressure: 160 mmHg
